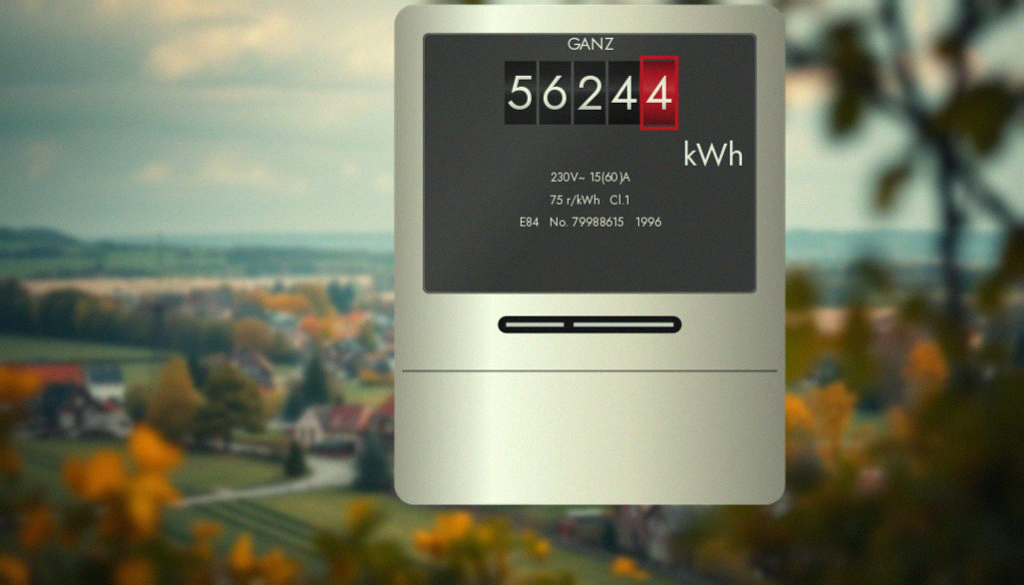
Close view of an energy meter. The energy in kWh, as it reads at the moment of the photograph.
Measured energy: 5624.4 kWh
